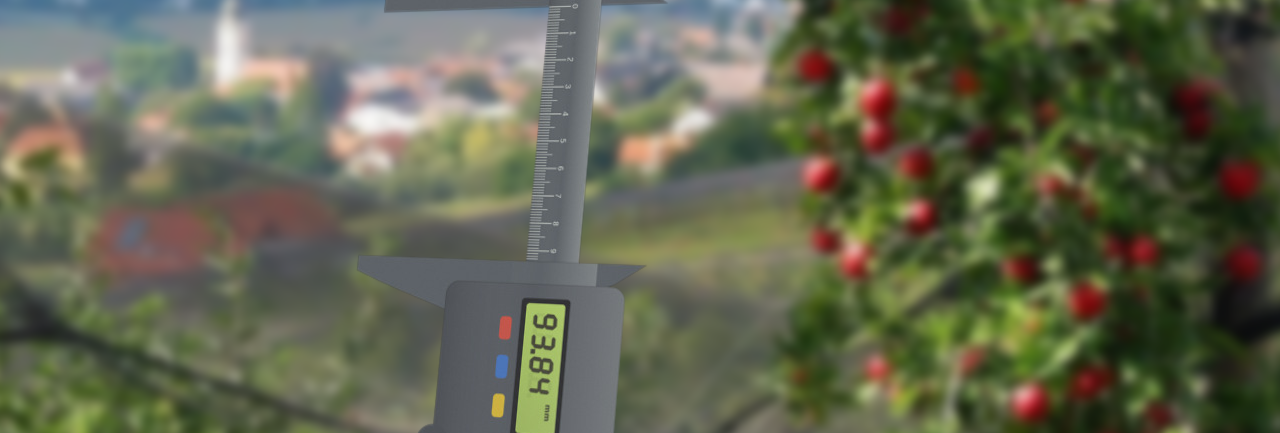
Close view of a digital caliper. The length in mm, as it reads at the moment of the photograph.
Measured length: 93.84 mm
